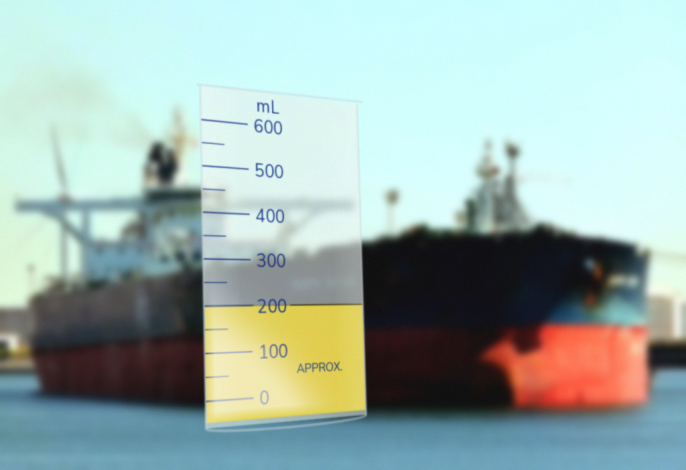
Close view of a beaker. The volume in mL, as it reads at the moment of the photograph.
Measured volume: 200 mL
